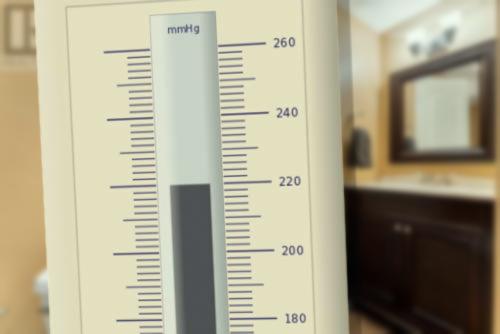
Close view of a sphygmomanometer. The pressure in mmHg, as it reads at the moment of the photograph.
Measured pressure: 220 mmHg
